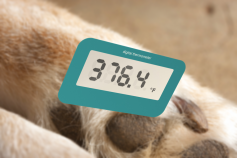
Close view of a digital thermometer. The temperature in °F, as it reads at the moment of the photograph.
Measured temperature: 376.4 °F
